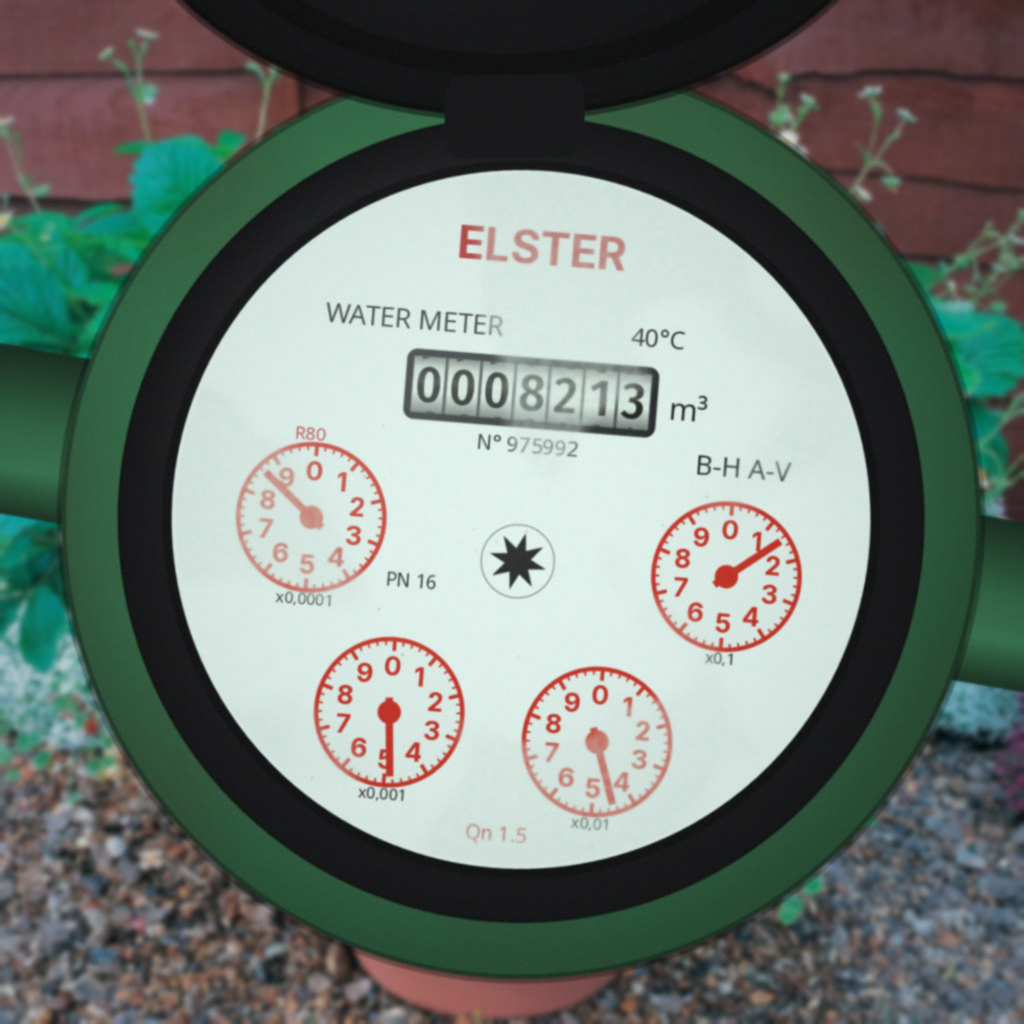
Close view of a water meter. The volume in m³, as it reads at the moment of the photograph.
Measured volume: 8213.1448 m³
